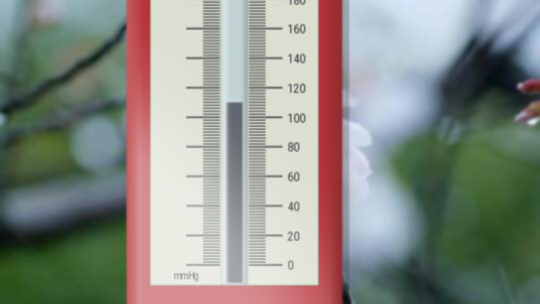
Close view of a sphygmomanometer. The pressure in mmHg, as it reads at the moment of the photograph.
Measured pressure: 110 mmHg
